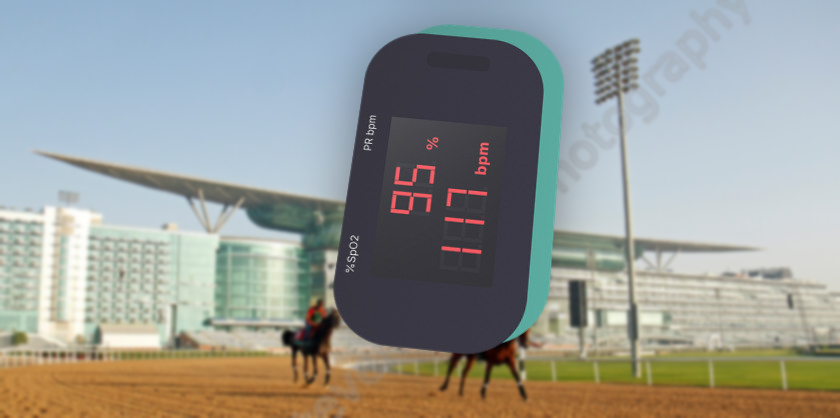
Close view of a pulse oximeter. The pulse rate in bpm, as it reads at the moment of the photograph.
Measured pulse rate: 117 bpm
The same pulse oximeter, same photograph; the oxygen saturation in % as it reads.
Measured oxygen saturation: 95 %
